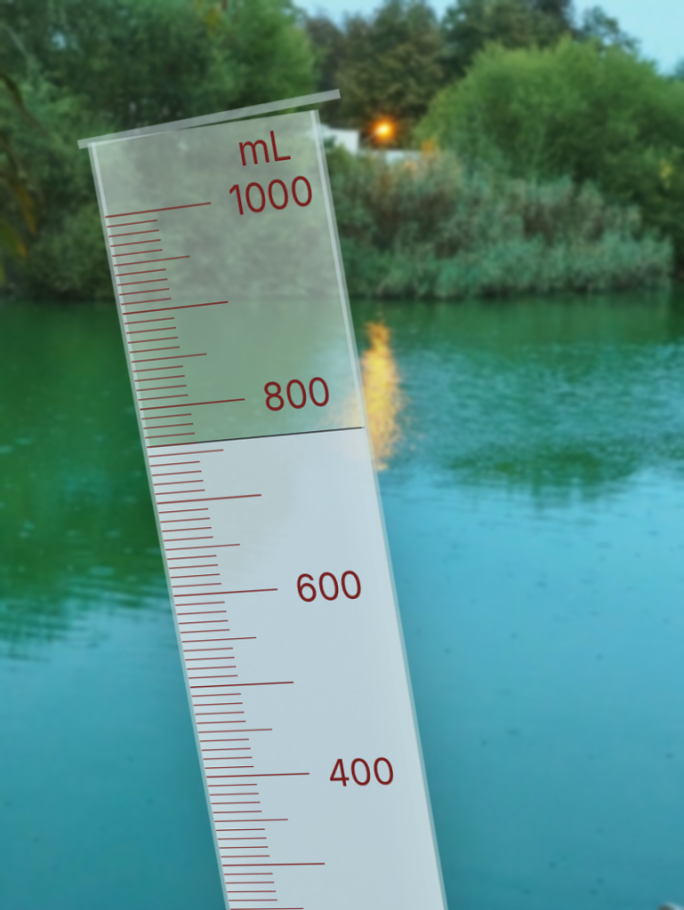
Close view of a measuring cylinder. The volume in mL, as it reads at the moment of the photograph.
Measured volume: 760 mL
